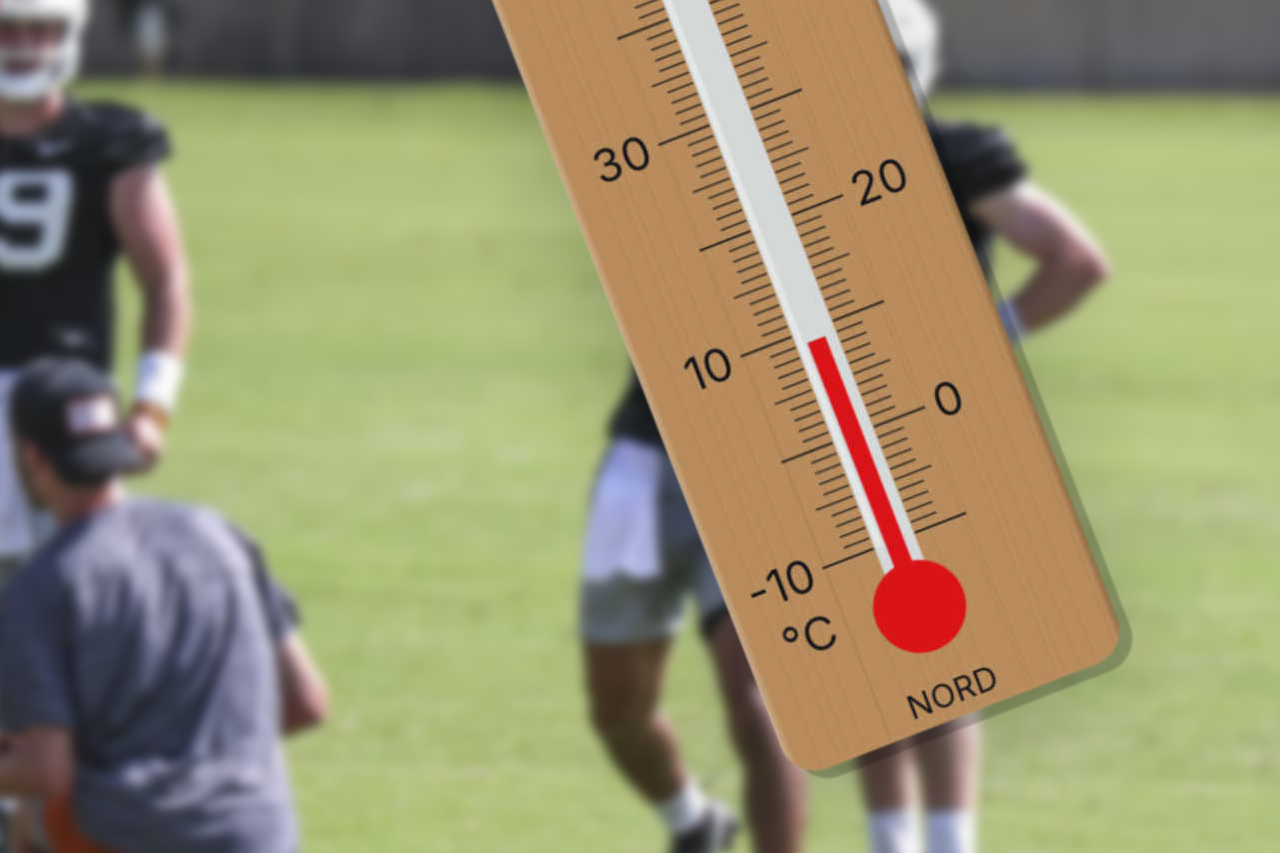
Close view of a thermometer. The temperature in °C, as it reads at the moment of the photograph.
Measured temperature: 9 °C
